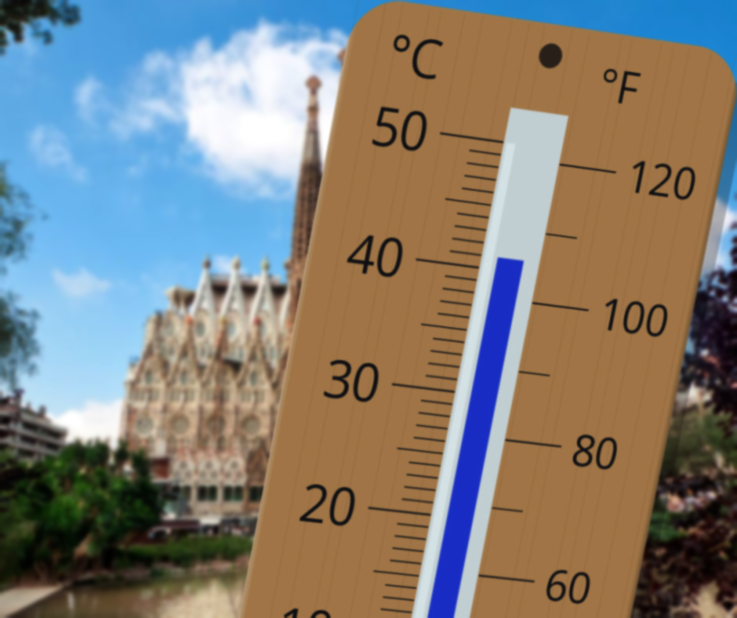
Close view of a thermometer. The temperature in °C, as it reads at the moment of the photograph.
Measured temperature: 41 °C
